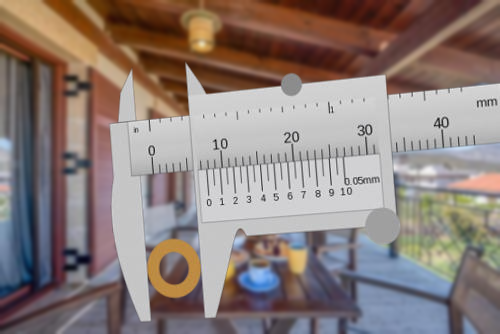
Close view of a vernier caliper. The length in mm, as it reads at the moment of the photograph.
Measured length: 7.8 mm
